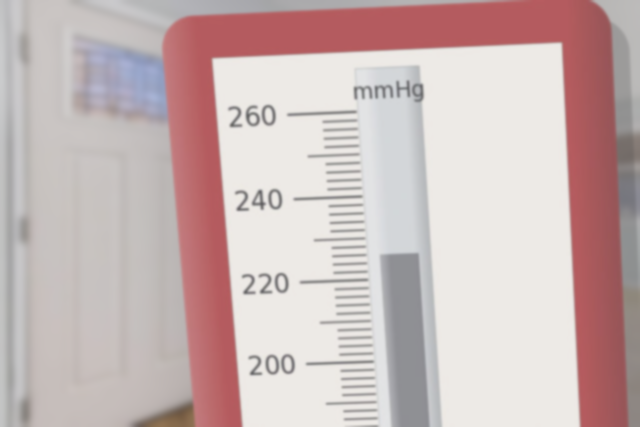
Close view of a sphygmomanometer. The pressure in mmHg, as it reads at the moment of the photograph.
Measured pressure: 226 mmHg
